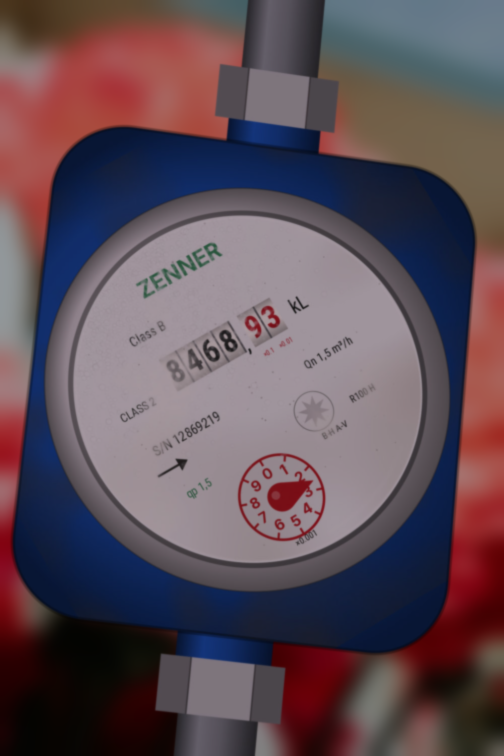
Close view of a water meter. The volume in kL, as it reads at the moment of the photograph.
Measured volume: 8468.932 kL
